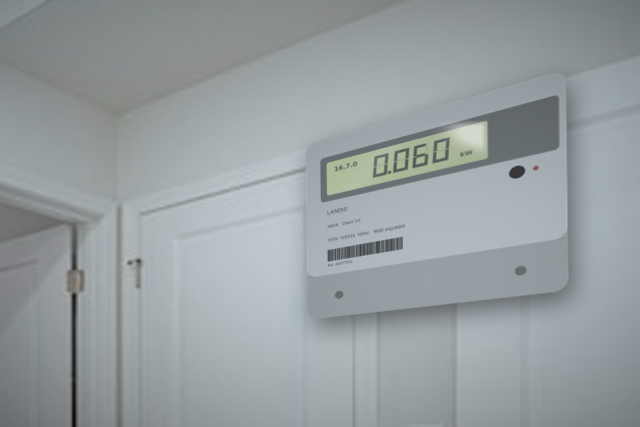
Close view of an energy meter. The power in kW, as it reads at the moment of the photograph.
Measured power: 0.060 kW
